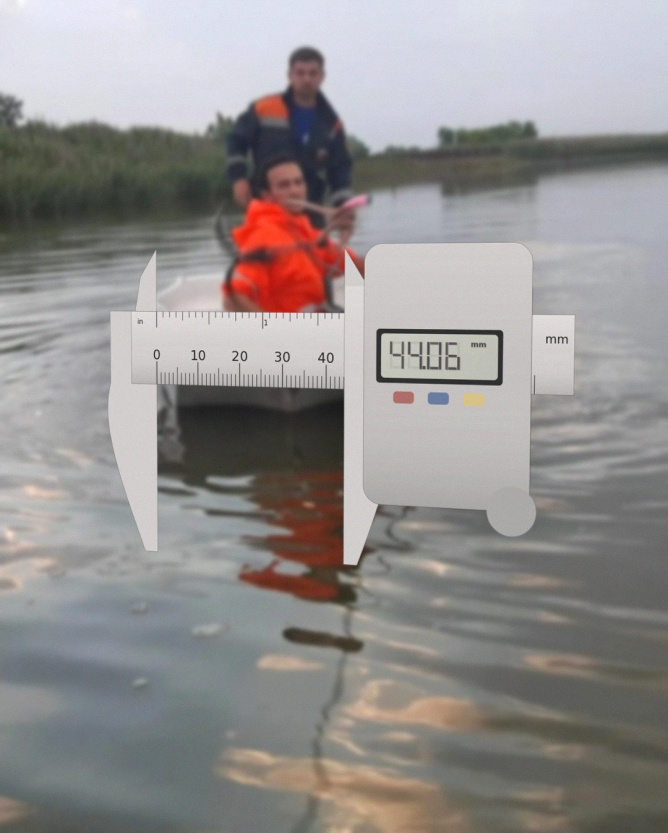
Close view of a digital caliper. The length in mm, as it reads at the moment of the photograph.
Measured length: 44.06 mm
